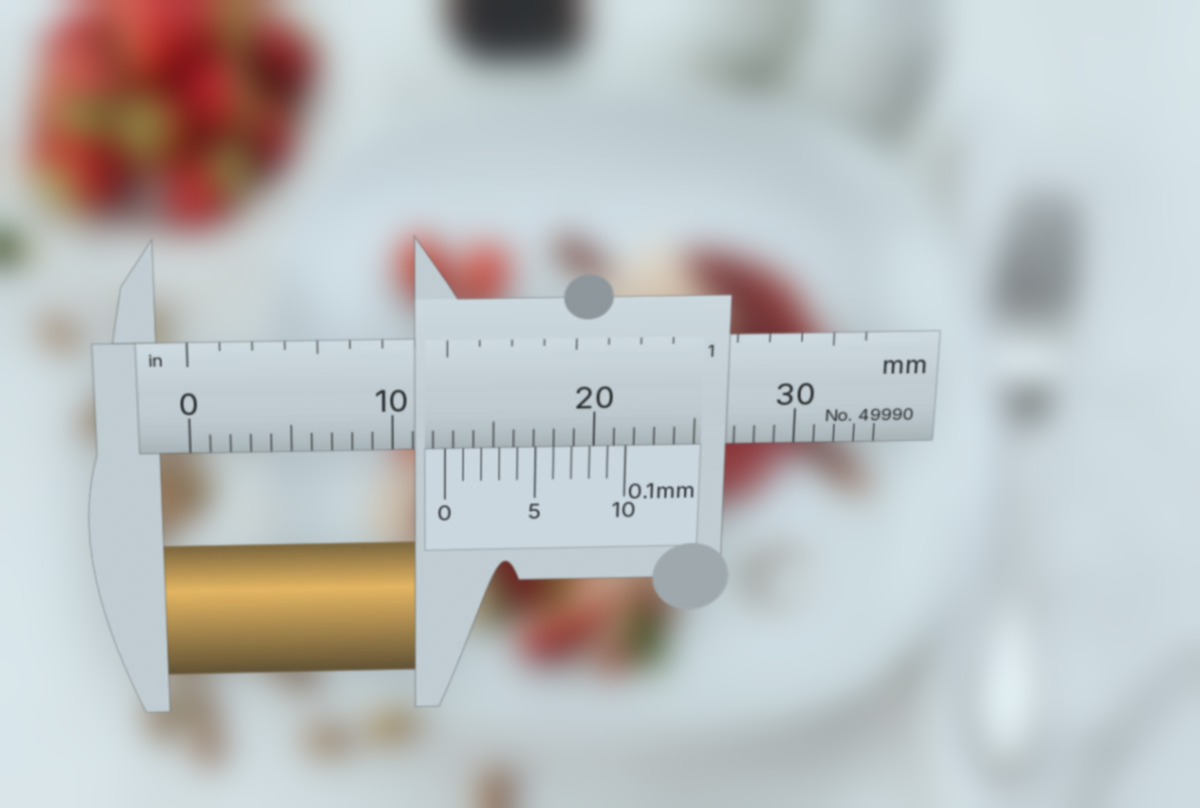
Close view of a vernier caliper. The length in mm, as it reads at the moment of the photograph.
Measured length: 12.6 mm
